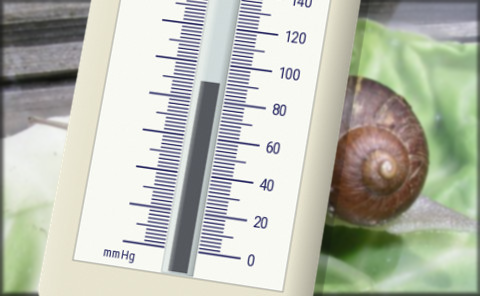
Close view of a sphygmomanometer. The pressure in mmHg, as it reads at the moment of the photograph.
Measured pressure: 90 mmHg
